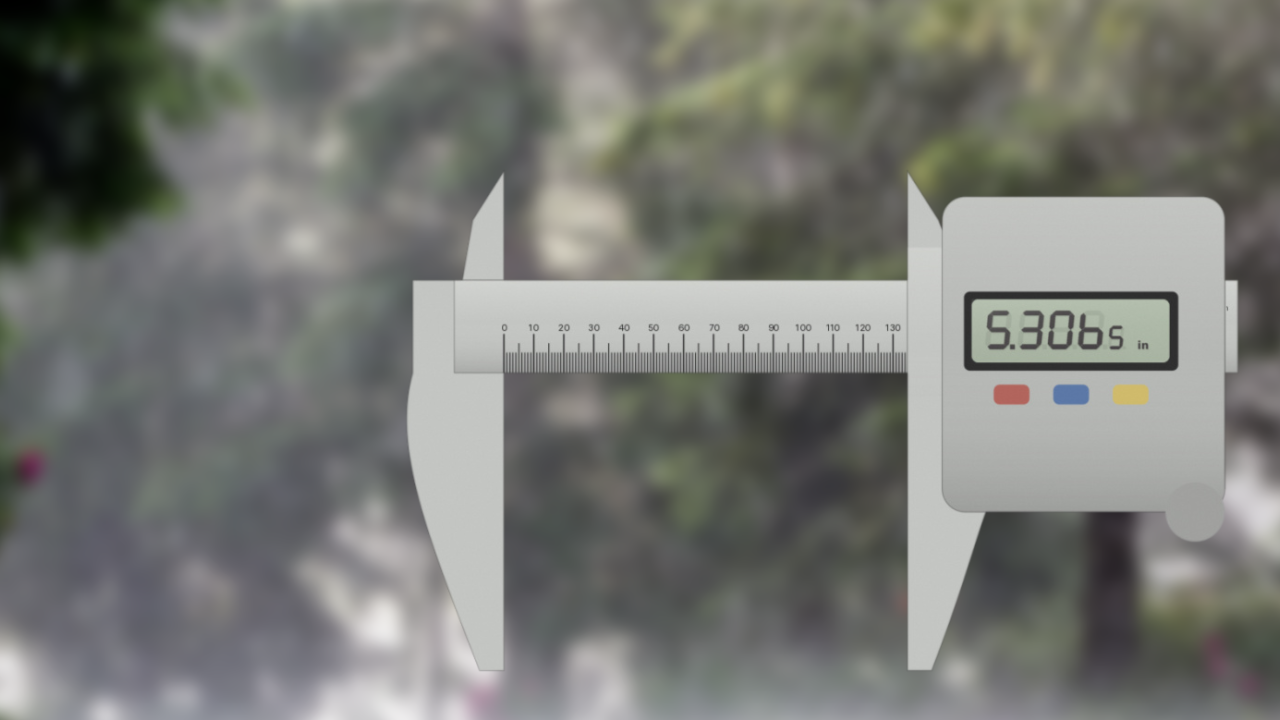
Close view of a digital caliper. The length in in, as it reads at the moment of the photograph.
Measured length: 5.3065 in
